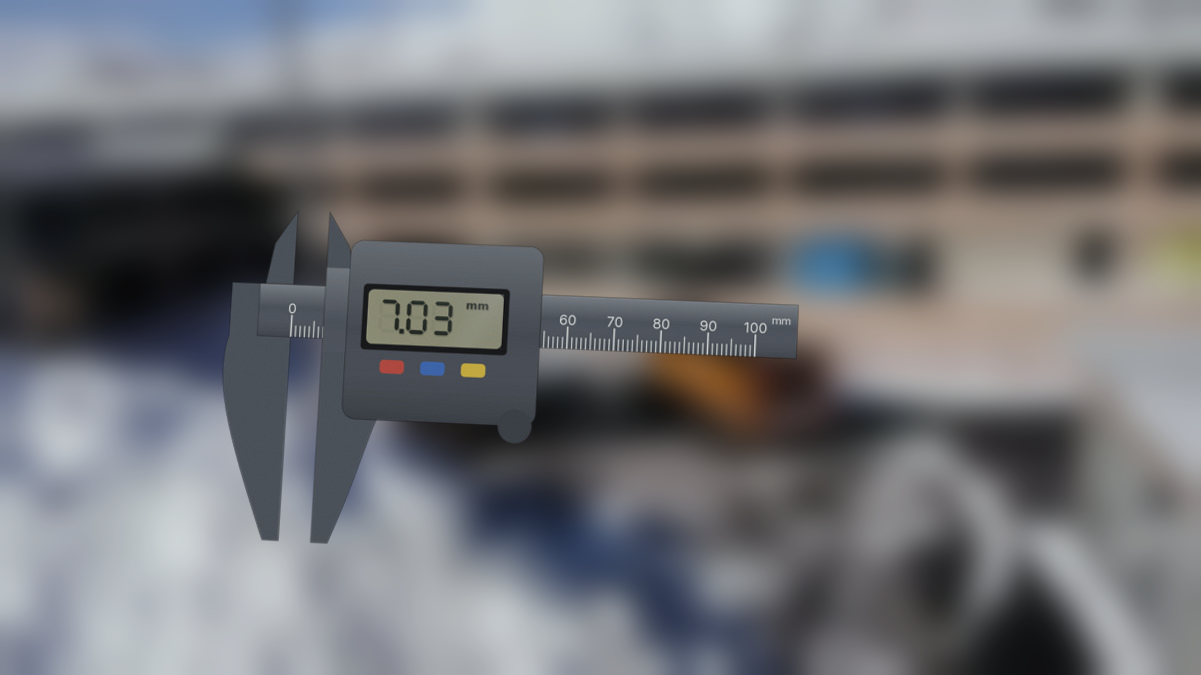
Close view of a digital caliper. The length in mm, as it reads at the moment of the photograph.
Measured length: 7.03 mm
